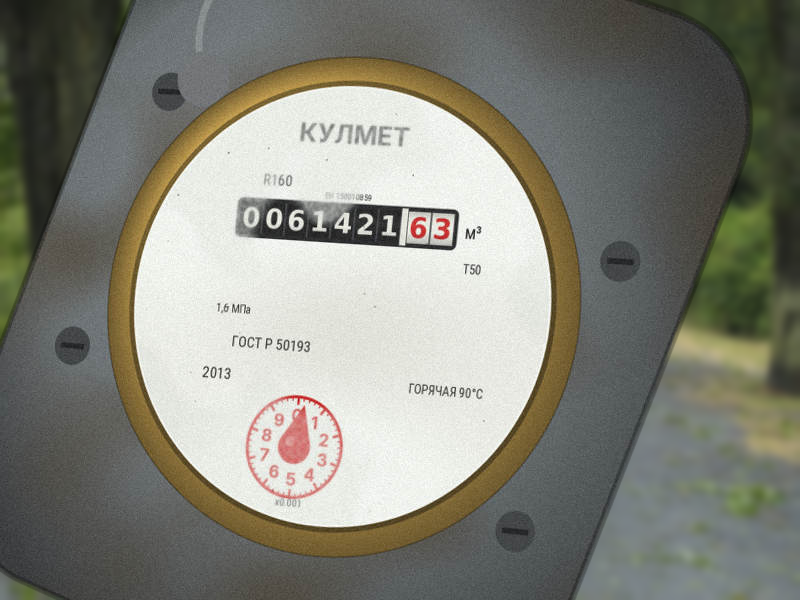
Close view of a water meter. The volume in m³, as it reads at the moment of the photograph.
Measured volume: 61421.630 m³
